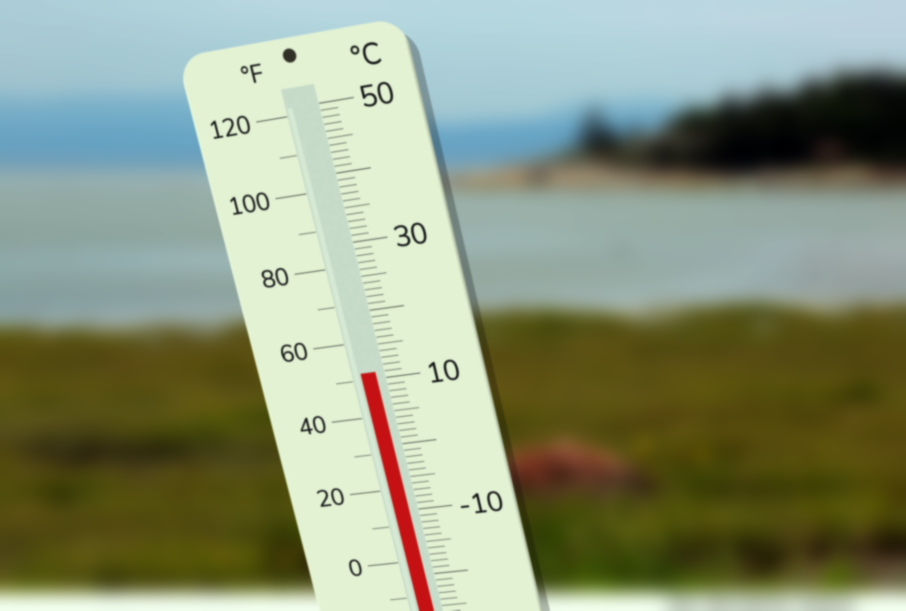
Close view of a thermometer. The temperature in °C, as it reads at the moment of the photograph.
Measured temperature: 11 °C
